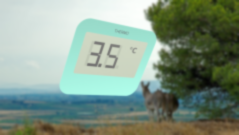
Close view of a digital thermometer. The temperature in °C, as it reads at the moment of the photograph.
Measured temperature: 3.5 °C
